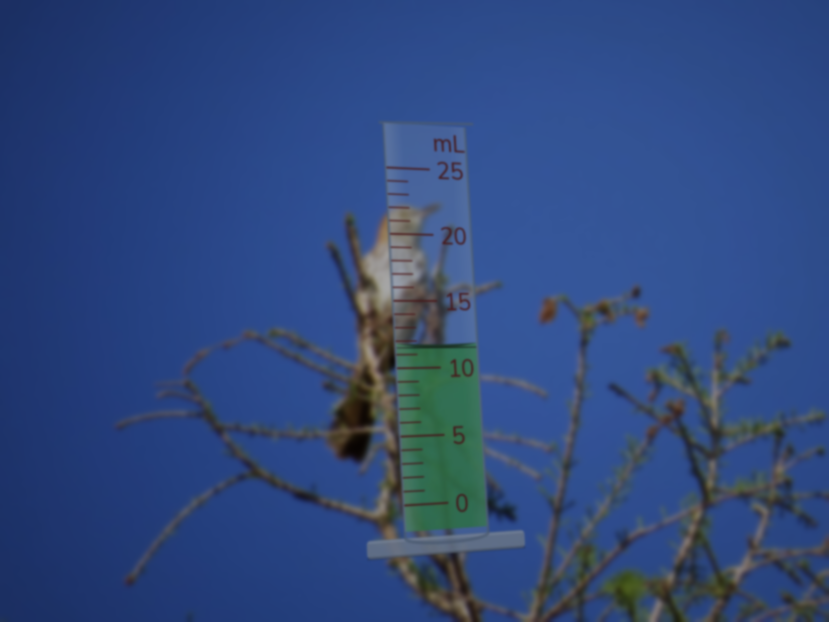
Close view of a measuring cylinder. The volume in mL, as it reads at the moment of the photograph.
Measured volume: 11.5 mL
